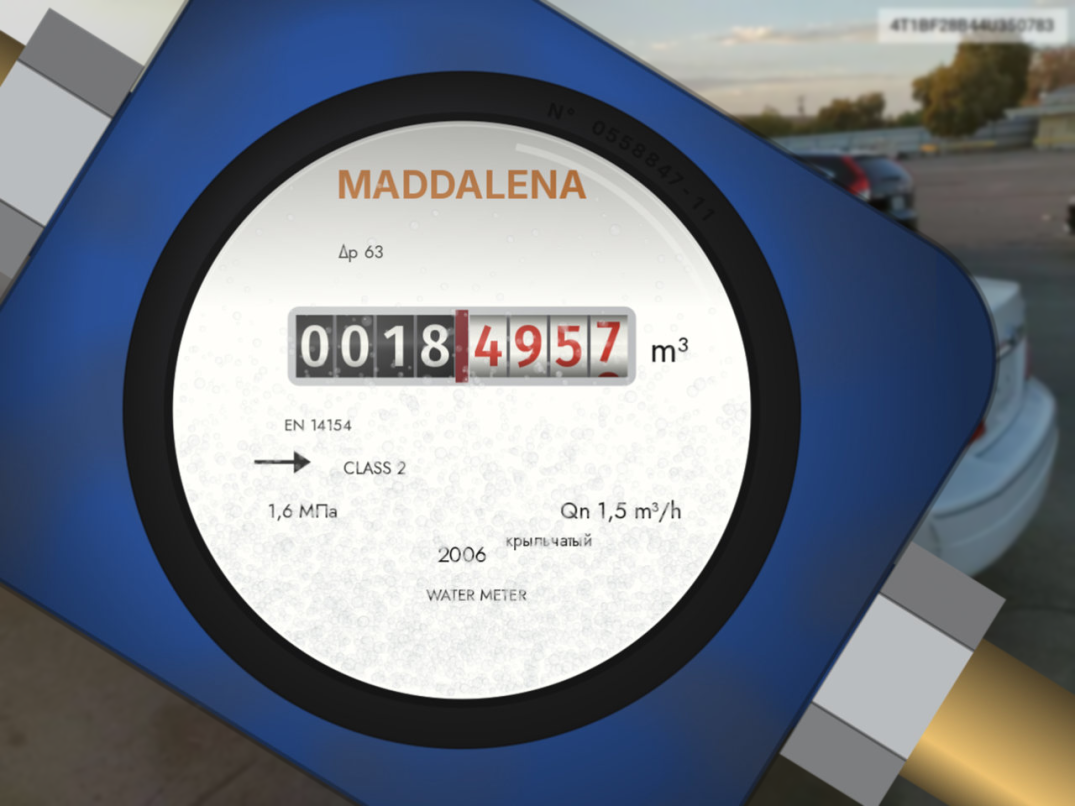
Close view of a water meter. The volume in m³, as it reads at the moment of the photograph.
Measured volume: 18.4957 m³
